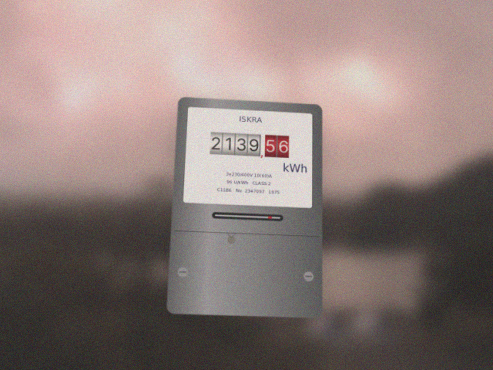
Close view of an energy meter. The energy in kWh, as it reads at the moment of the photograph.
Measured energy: 2139.56 kWh
